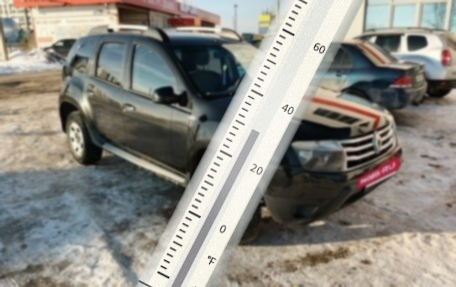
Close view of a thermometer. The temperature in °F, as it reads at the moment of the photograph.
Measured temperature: 30 °F
